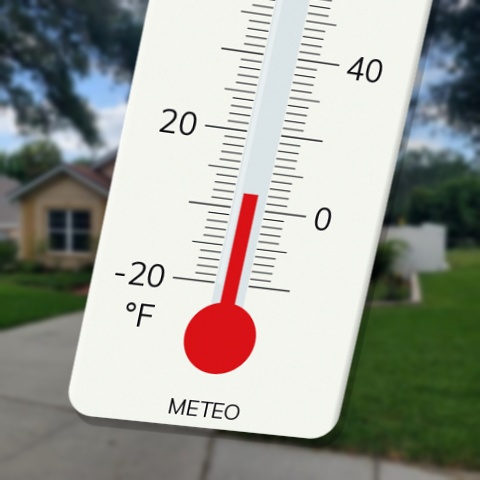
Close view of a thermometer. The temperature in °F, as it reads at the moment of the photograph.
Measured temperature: 4 °F
